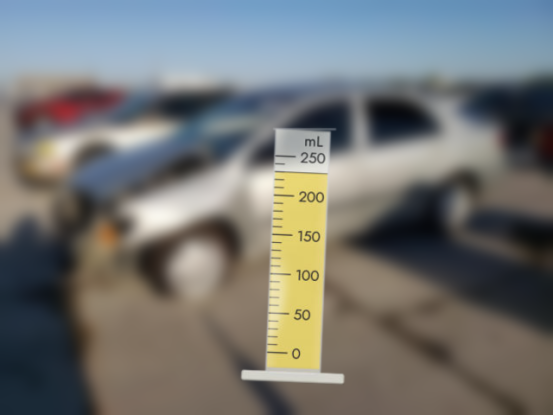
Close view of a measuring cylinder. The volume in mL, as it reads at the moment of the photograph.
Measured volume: 230 mL
